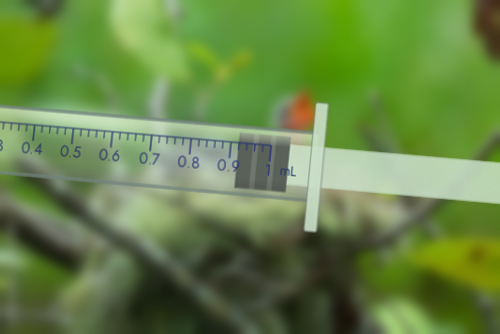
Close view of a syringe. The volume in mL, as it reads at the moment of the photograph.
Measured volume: 0.92 mL
